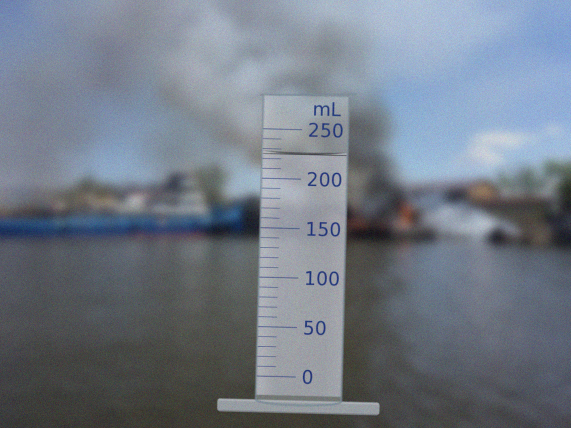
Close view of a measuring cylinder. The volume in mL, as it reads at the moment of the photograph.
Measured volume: 225 mL
